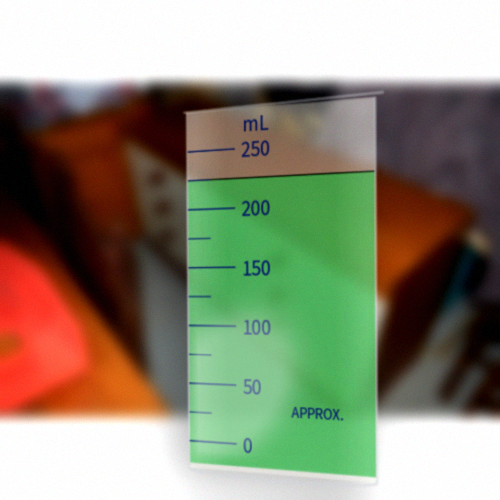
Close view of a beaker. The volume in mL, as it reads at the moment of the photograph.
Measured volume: 225 mL
